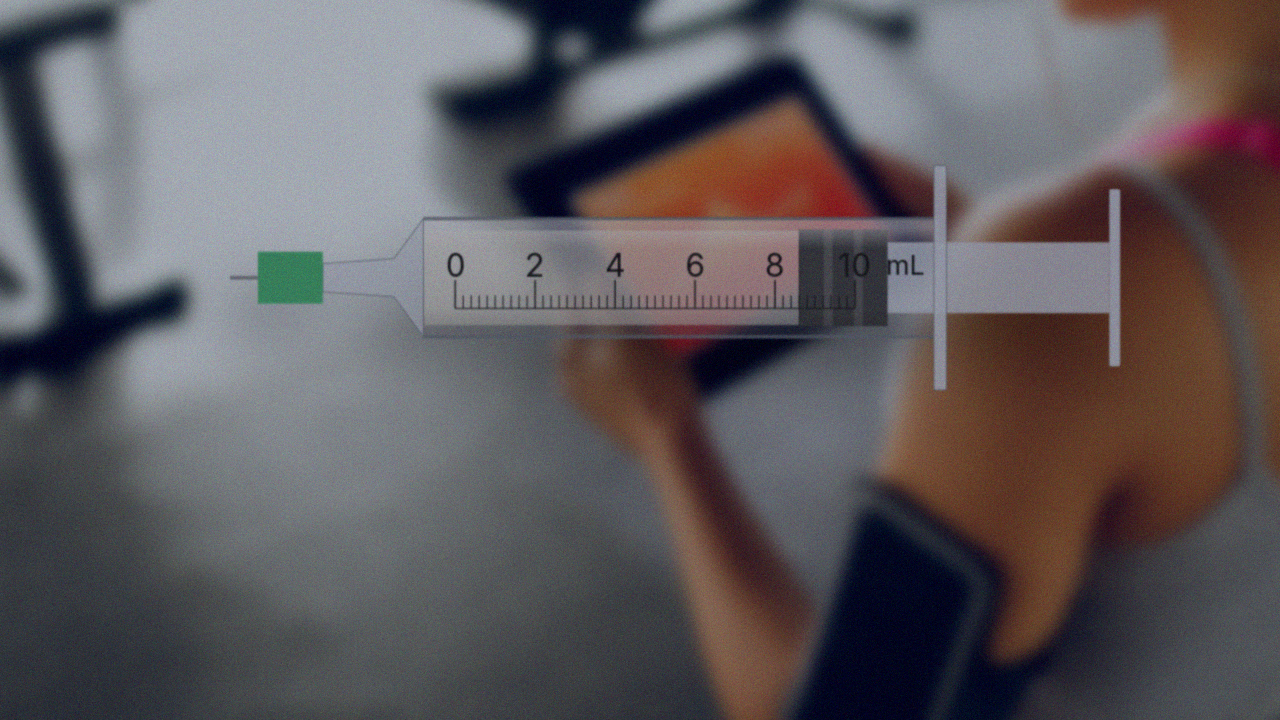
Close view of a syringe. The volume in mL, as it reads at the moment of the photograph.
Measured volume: 8.6 mL
